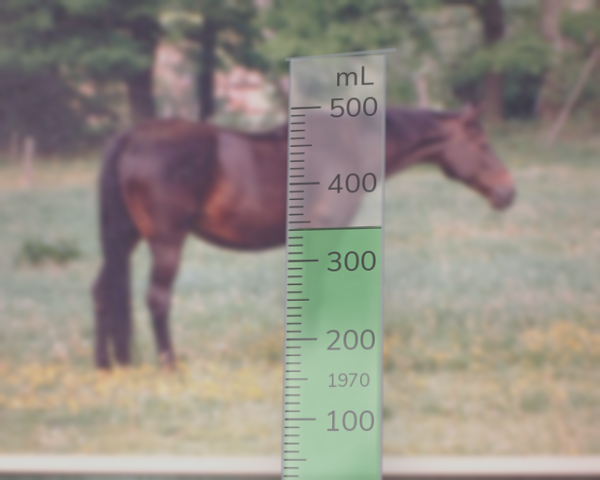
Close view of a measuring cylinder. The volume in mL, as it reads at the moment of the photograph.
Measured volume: 340 mL
